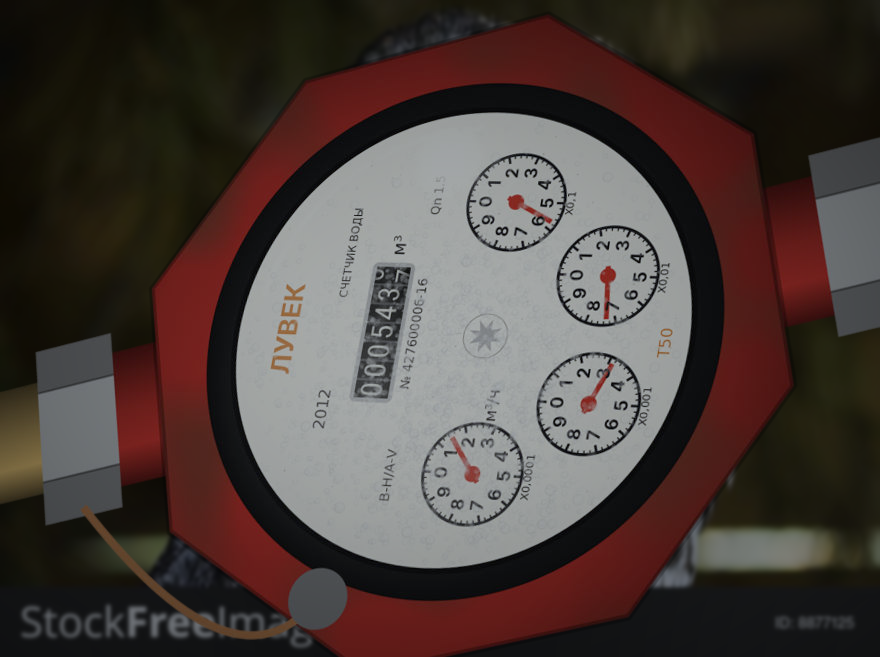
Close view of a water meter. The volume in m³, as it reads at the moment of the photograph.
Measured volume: 5436.5731 m³
